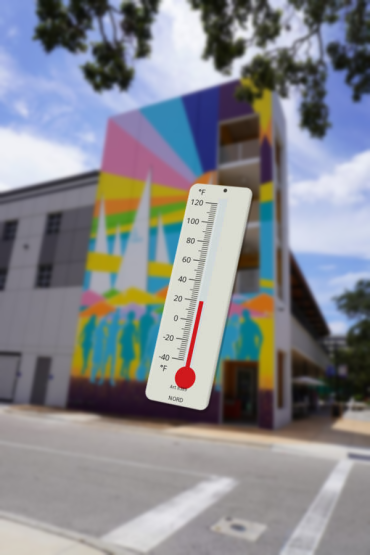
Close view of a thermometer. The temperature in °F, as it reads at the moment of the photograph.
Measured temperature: 20 °F
